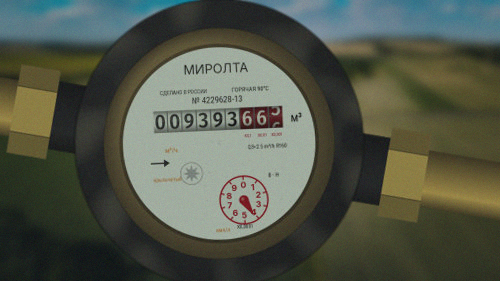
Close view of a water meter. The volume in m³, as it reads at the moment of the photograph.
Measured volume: 9393.6654 m³
